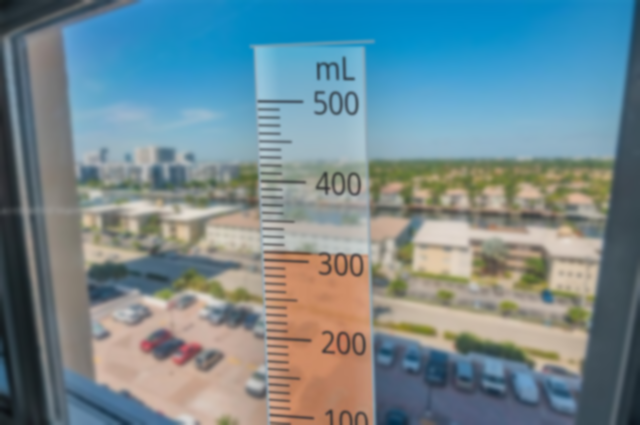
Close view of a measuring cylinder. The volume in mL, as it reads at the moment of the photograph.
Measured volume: 310 mL
